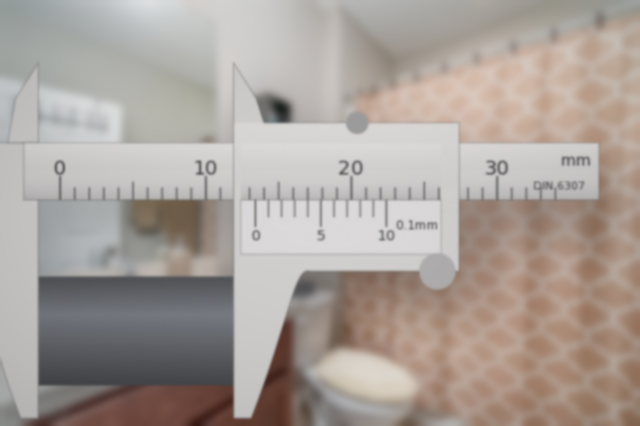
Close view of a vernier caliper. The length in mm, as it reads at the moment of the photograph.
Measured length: 13.4 mm
